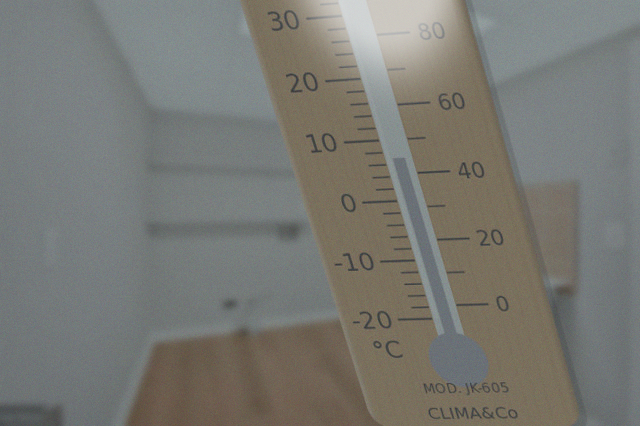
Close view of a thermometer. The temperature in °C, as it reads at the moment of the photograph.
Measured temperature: 7 °C
